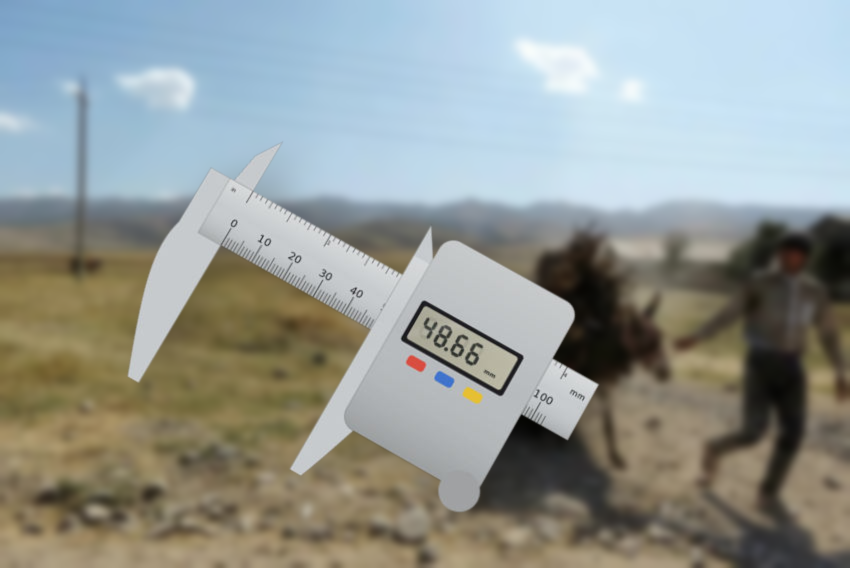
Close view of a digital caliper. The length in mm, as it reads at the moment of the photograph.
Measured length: 48.66 mm
